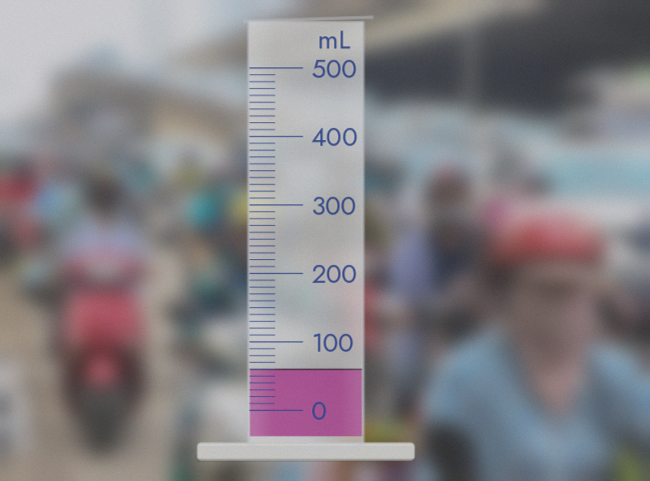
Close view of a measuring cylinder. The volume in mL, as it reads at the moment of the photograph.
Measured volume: 60 mL
